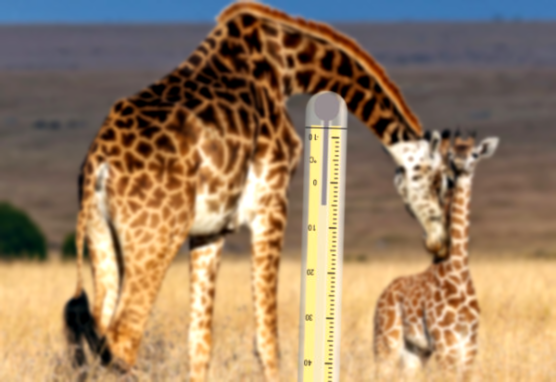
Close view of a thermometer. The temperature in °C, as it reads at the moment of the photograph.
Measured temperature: 5 °C
